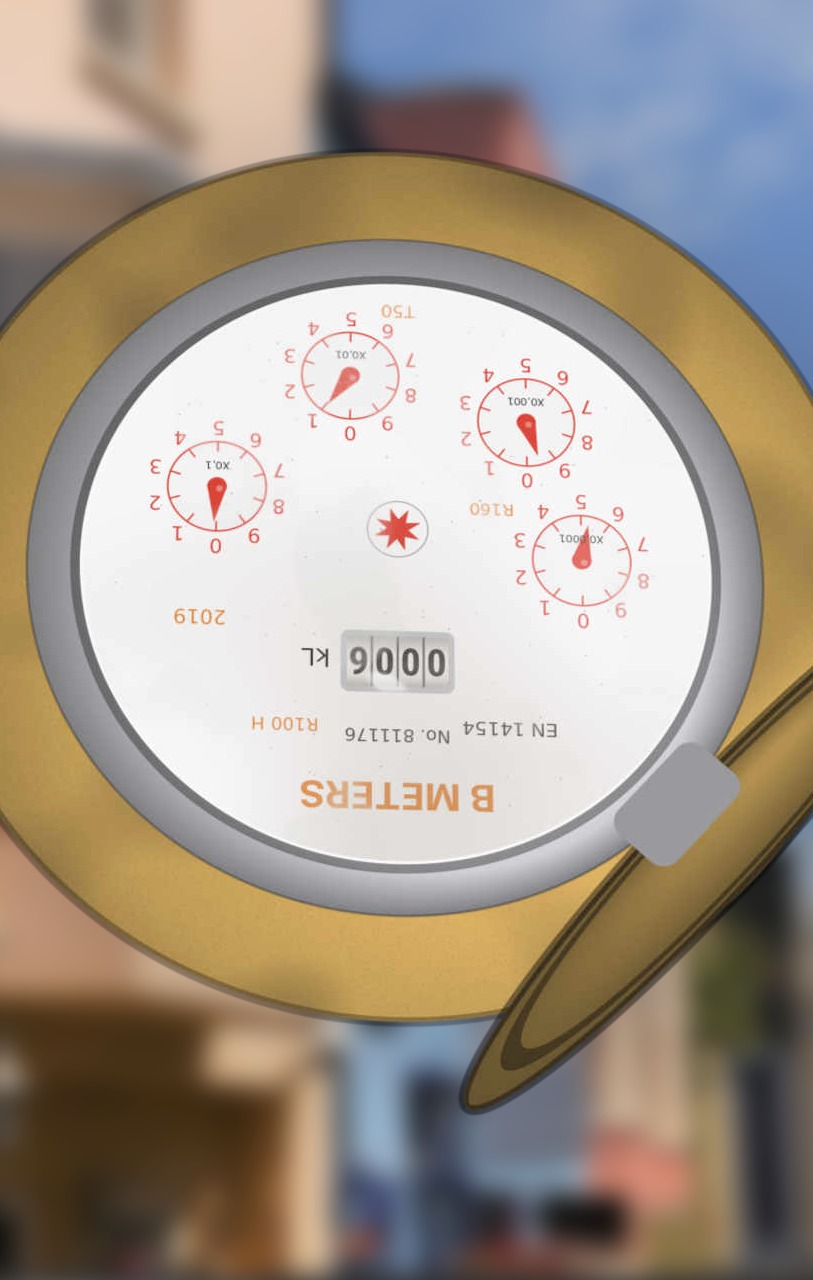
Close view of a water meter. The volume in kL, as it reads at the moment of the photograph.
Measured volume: 6.0095 kL
